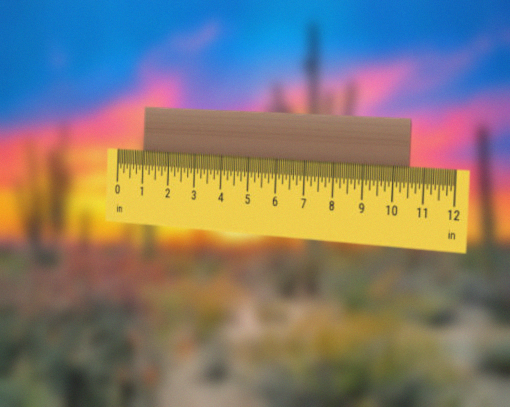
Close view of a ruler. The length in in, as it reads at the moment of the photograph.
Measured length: 9.5 in
